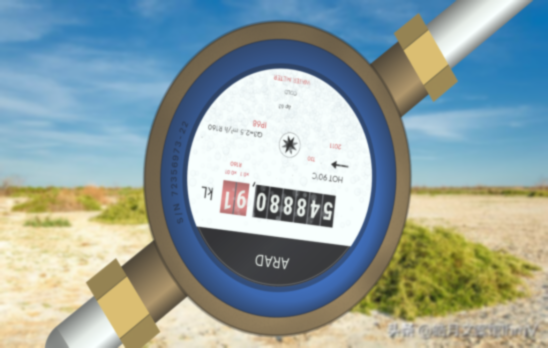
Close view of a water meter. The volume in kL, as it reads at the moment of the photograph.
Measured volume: 548880.91 kL
